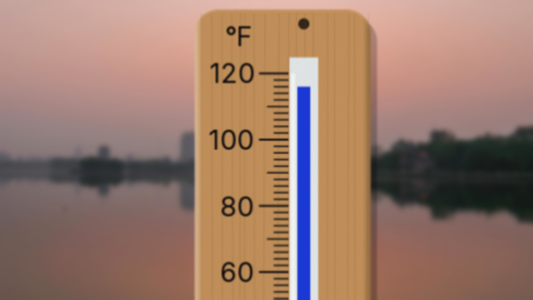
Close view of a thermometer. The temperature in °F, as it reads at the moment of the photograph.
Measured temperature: 116 °F
